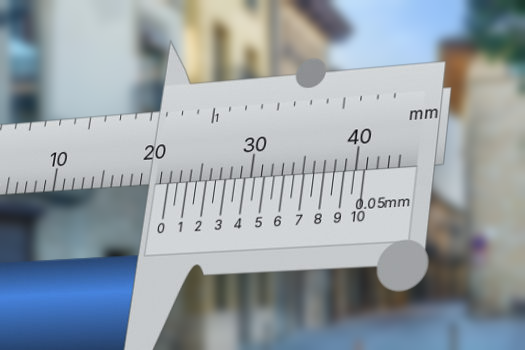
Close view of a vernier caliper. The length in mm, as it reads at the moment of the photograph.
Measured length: 21.8 mm
